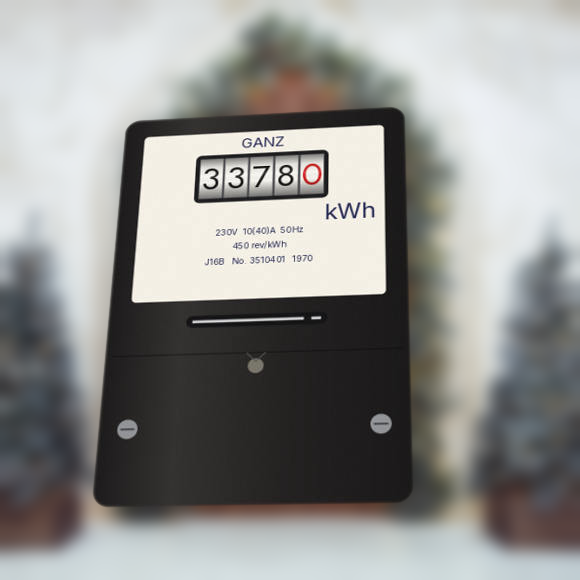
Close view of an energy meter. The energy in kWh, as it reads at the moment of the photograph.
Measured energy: 3378.0 kWh
